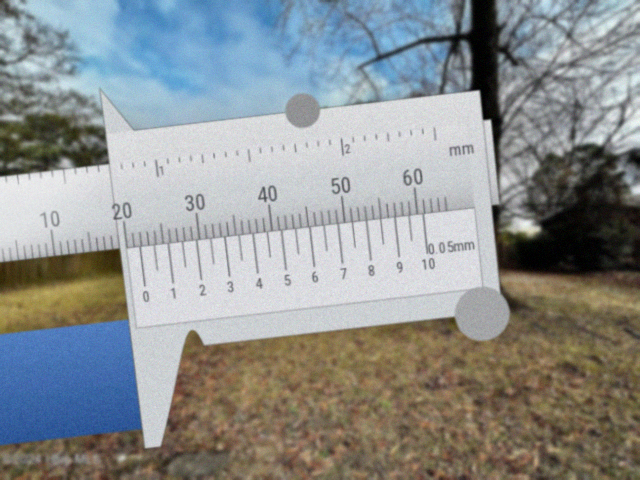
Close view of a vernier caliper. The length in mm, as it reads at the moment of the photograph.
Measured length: 21.8 mm
